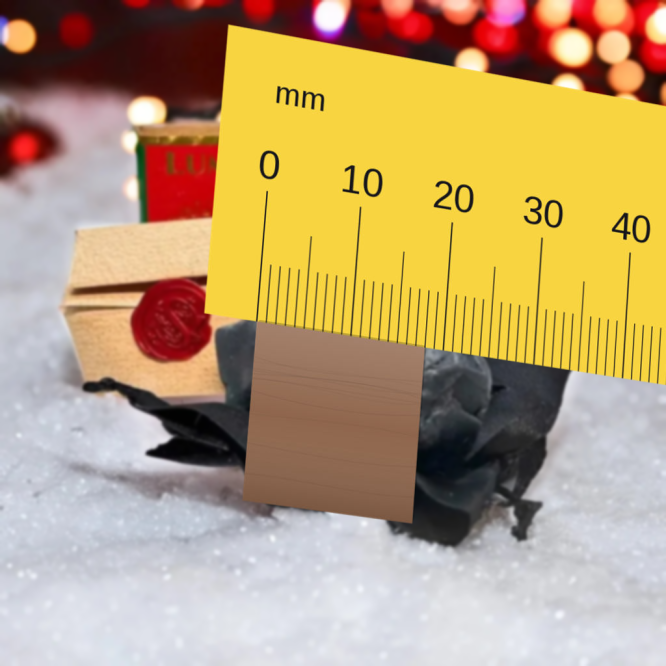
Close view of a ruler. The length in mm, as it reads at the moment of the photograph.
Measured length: 18 mm
